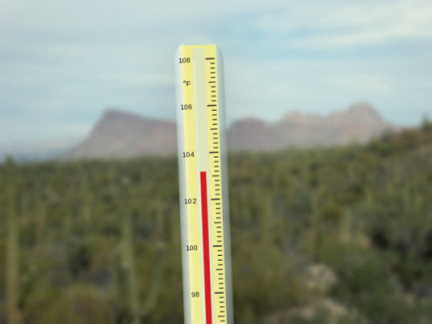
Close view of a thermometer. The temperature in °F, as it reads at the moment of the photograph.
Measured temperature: 103.2 °F
